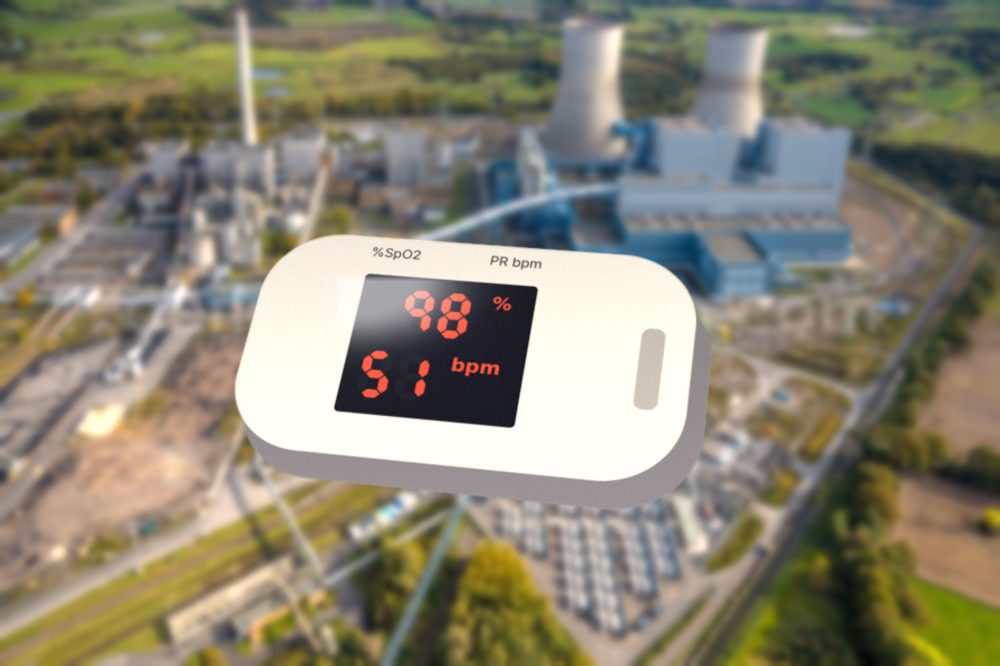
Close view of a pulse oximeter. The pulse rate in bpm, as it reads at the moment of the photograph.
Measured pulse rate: 51 bpm
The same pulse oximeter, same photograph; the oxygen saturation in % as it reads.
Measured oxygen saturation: 98 %
